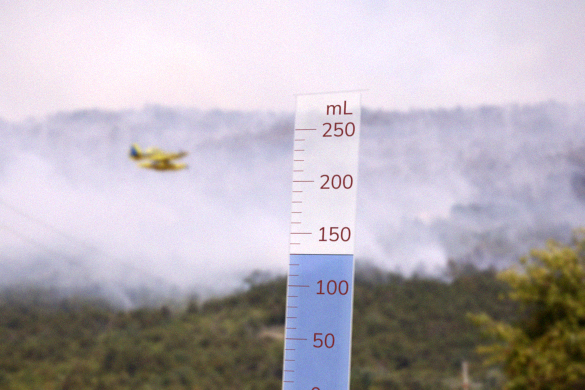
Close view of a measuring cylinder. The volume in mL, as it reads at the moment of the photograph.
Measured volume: 130 mL
